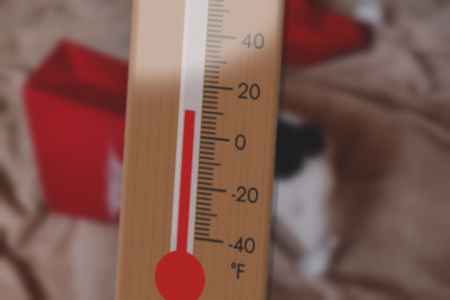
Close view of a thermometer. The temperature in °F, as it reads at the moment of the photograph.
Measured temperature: 10 °F
